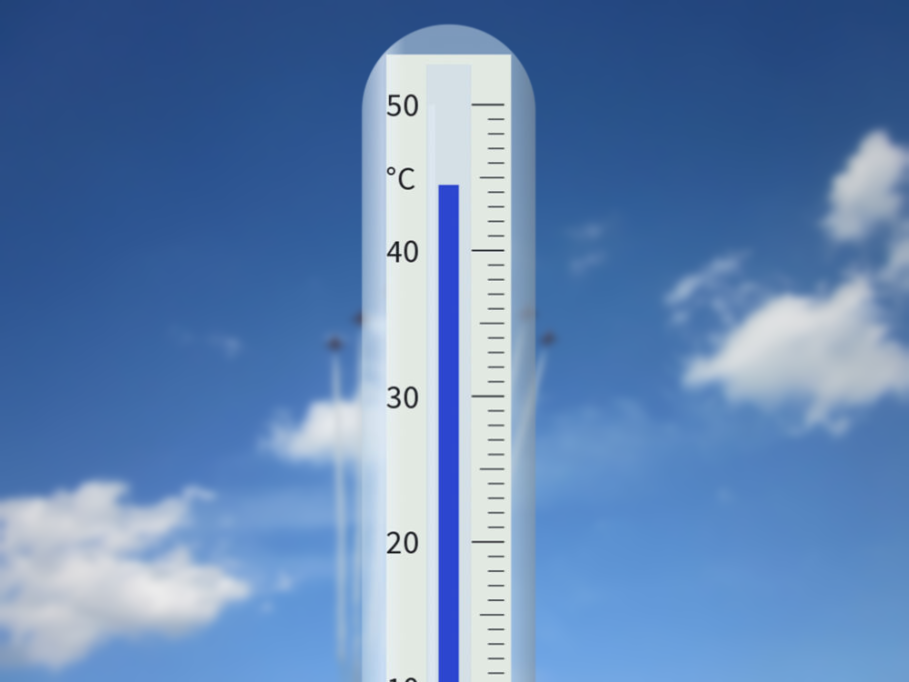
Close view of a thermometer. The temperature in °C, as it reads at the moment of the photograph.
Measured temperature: 44.5 °C
